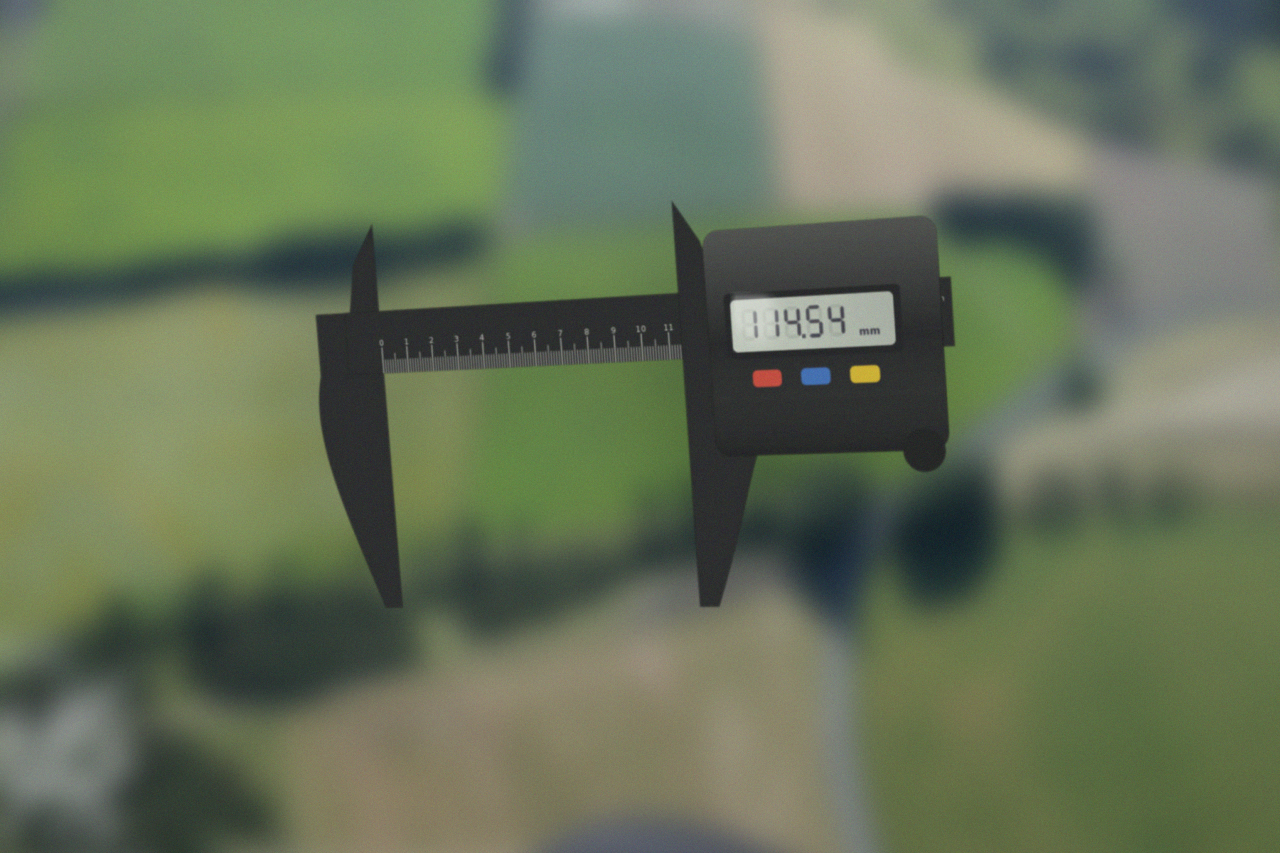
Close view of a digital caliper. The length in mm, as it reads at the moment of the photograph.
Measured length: 114.54 mm
